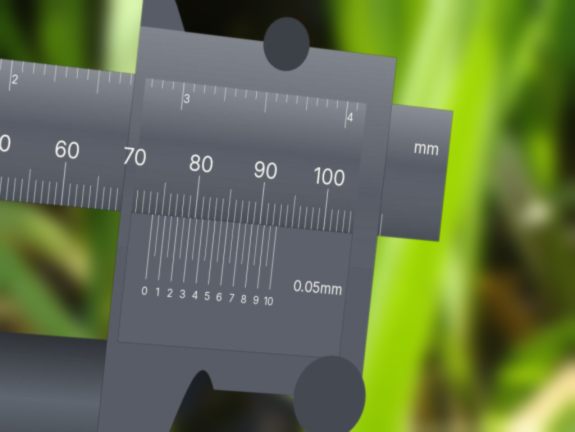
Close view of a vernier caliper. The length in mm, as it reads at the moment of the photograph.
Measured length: 73.6 mm
